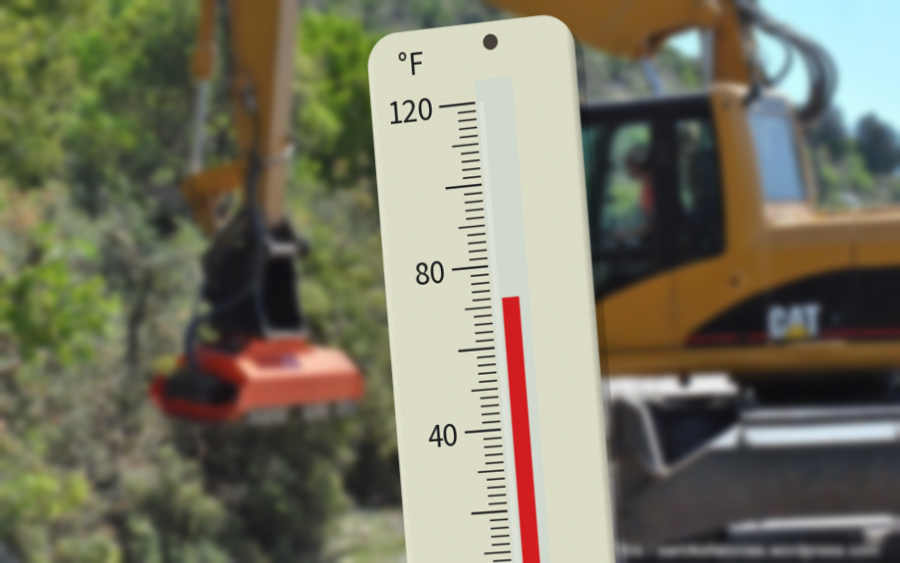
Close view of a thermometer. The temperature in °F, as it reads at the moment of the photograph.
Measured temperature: 72 °F
